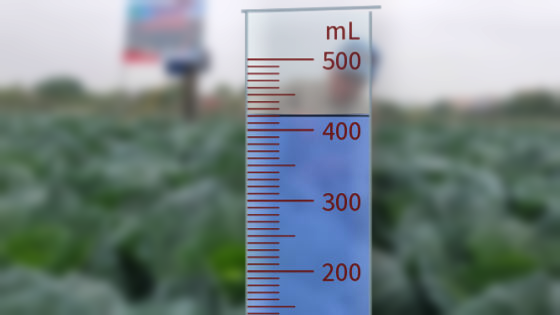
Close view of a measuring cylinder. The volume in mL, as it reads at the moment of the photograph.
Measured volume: 420 mL
